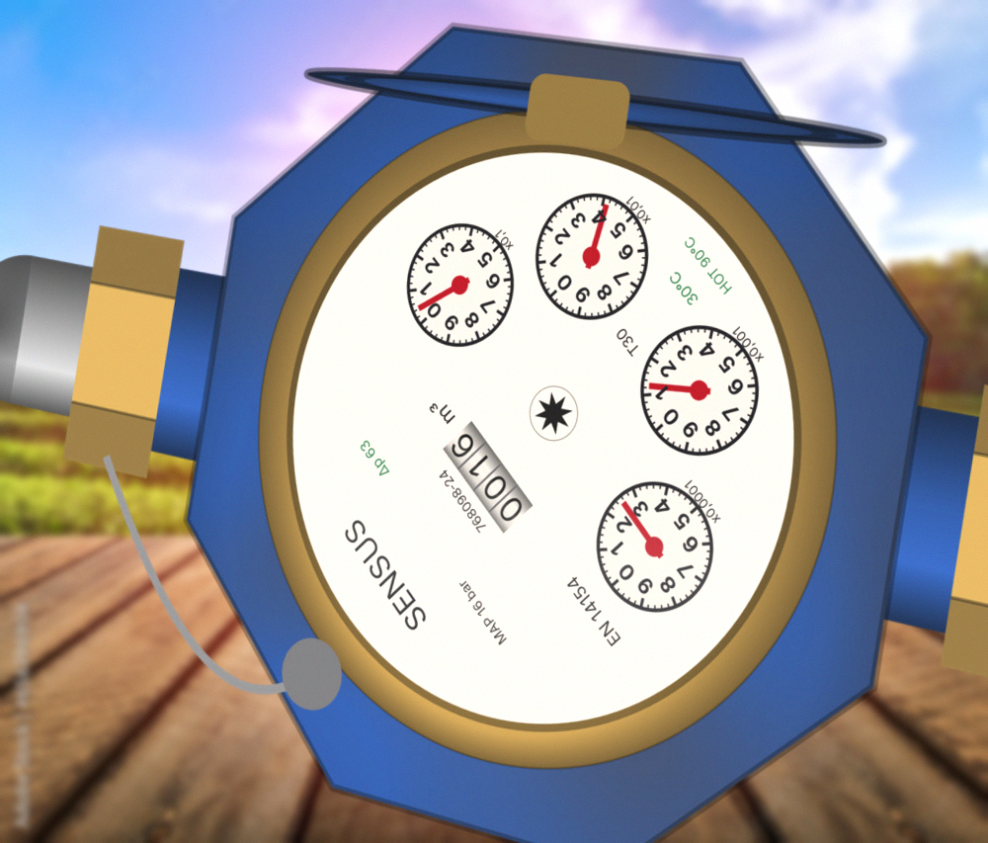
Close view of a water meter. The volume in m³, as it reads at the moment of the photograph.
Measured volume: 16.0412 m³
